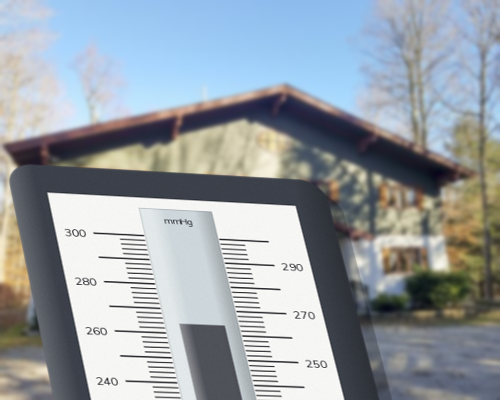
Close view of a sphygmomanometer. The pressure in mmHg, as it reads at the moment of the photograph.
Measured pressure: 264 mmHg
